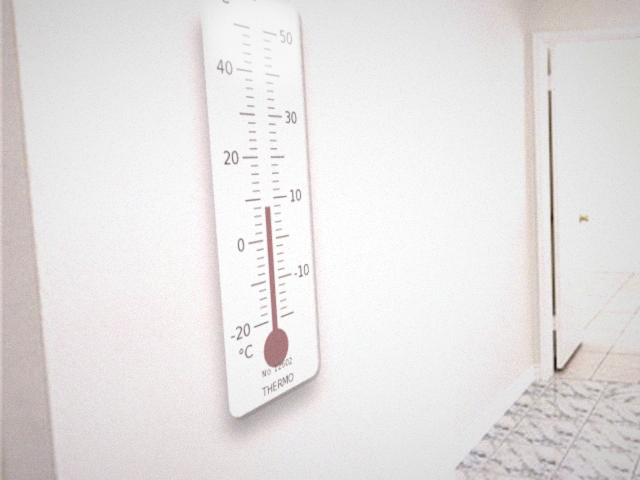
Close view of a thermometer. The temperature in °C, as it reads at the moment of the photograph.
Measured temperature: 8 °C
